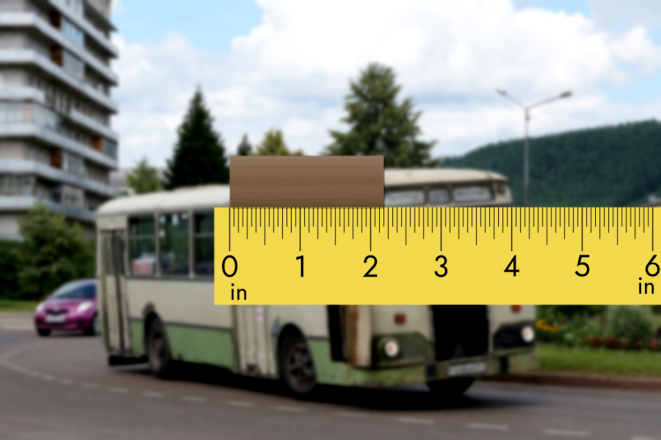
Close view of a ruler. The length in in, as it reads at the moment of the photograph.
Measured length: 2.1875 in
